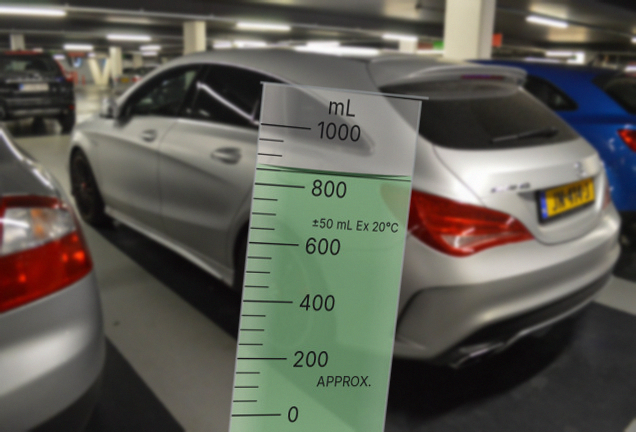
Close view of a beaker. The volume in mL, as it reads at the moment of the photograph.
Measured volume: 850 mL
